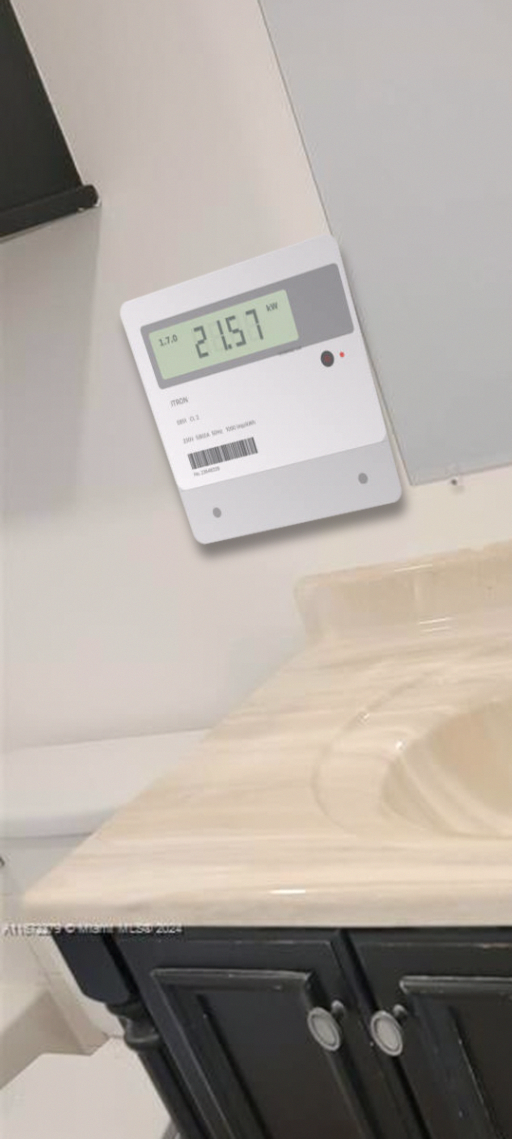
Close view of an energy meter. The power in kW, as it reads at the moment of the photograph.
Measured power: 21.57 kW
